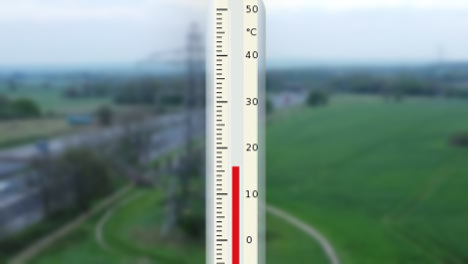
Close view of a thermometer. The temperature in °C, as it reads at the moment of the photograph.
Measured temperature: 16 °C
